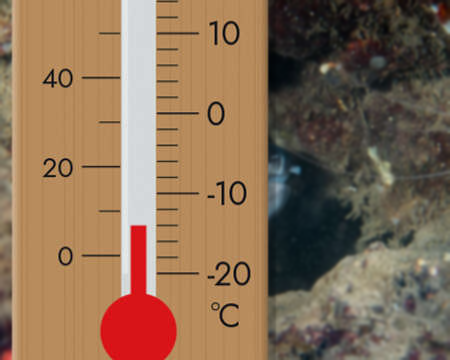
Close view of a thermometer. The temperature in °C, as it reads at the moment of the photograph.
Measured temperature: -14 °C
